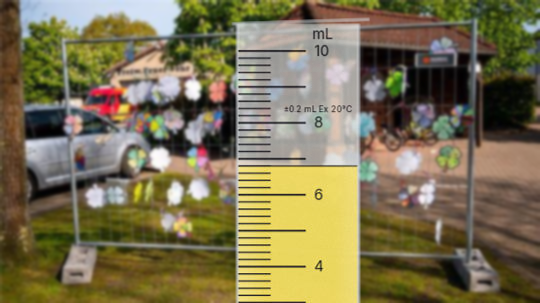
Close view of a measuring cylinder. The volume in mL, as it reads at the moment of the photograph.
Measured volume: 6.8 mL
